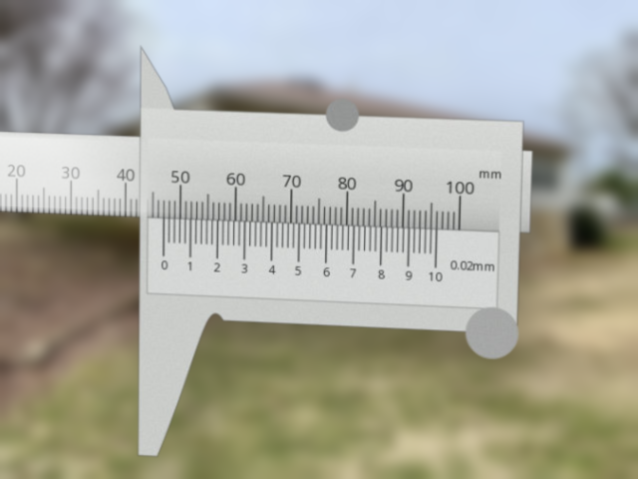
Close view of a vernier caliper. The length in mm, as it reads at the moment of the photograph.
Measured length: 47.0 mm
